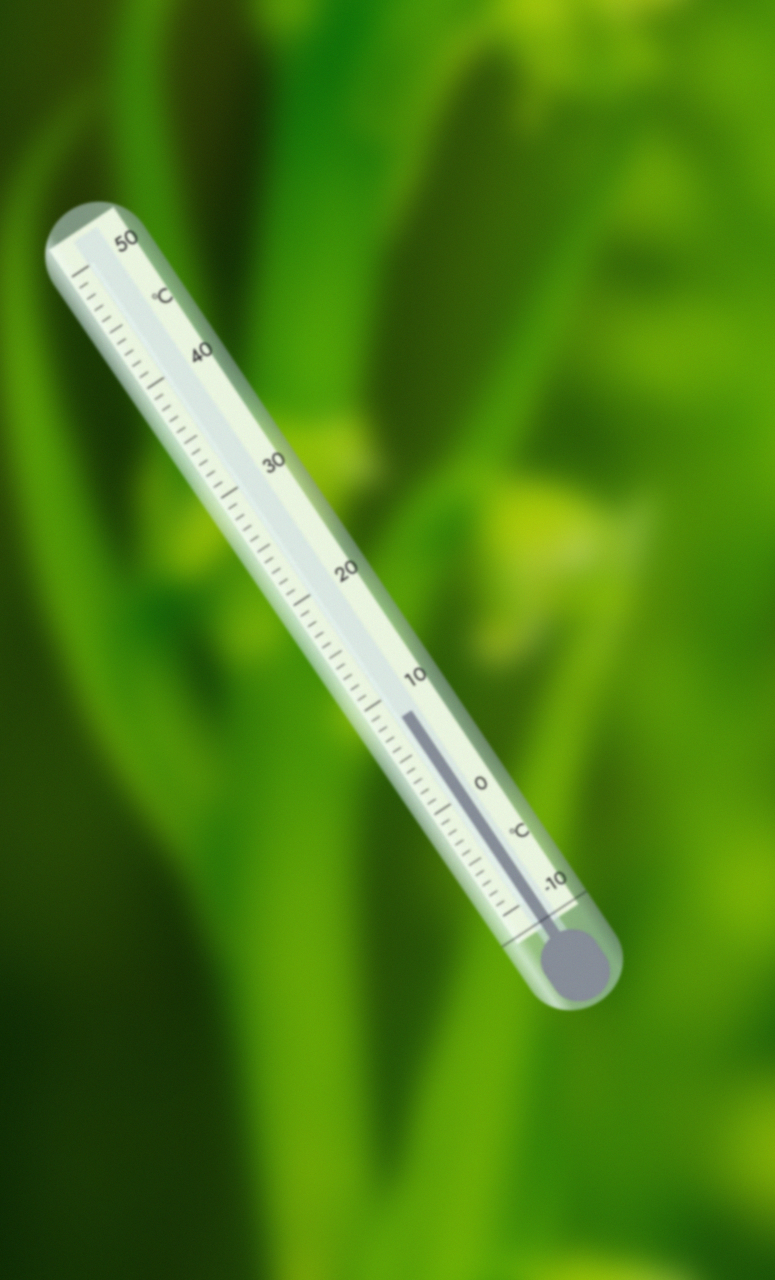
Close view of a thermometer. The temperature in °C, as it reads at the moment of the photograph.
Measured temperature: 8 °C
